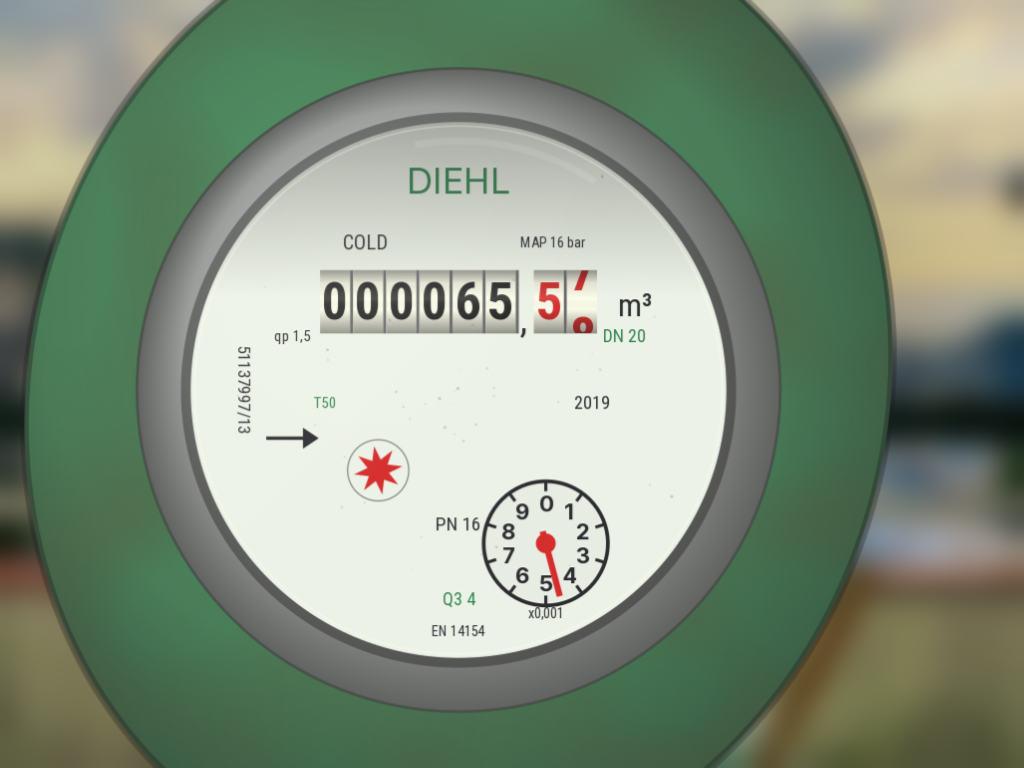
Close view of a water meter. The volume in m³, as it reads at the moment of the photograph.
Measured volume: 65.574 m³
